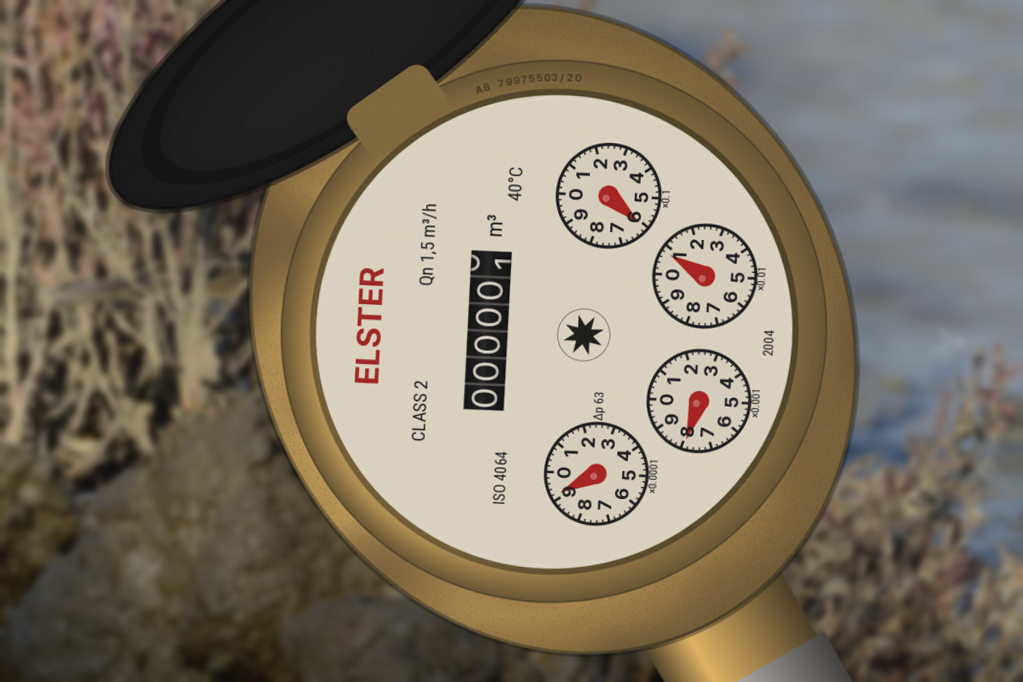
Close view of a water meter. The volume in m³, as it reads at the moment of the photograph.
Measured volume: 0.6079 m³
